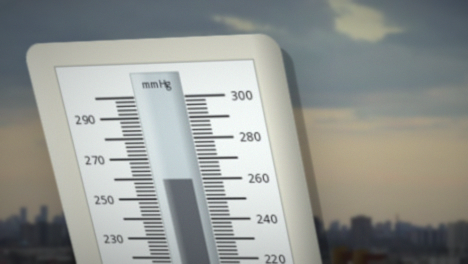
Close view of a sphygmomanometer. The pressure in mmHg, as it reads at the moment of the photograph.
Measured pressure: 260 mmHg
